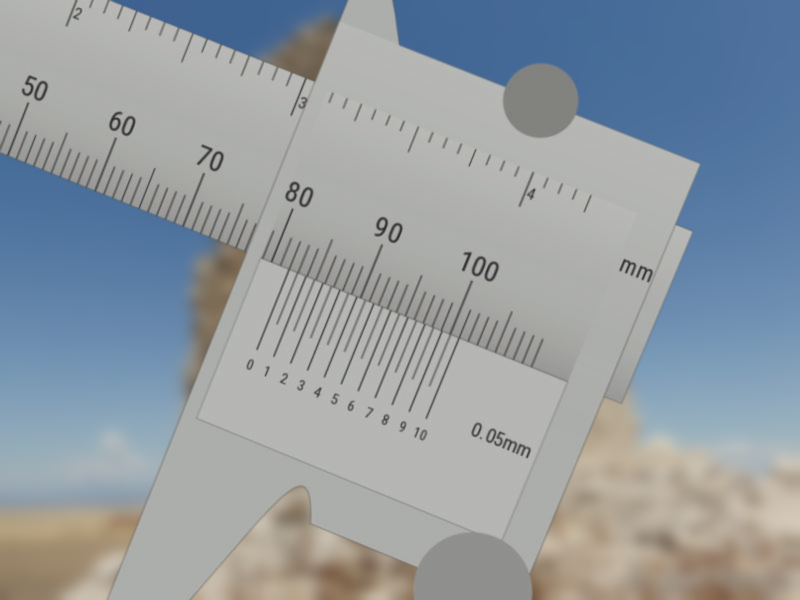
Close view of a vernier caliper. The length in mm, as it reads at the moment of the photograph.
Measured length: 82.0 mm
